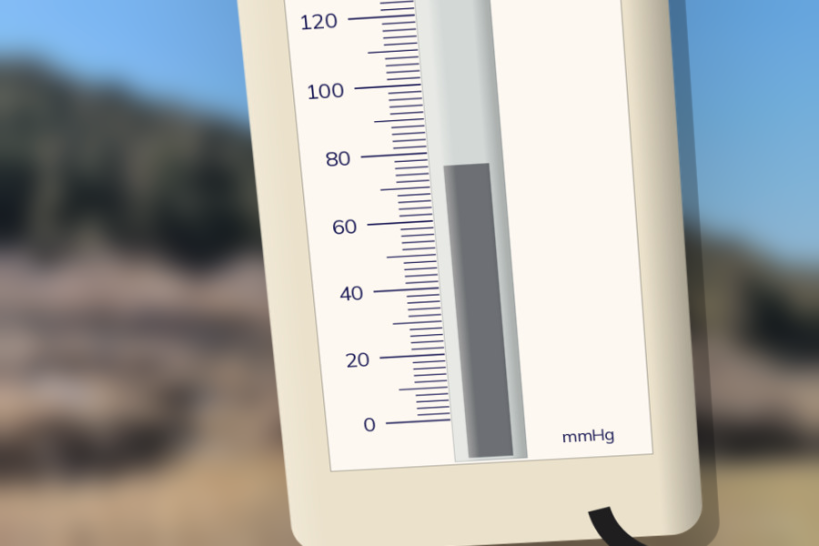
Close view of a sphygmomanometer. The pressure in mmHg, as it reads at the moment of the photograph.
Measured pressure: 76 mmHg
